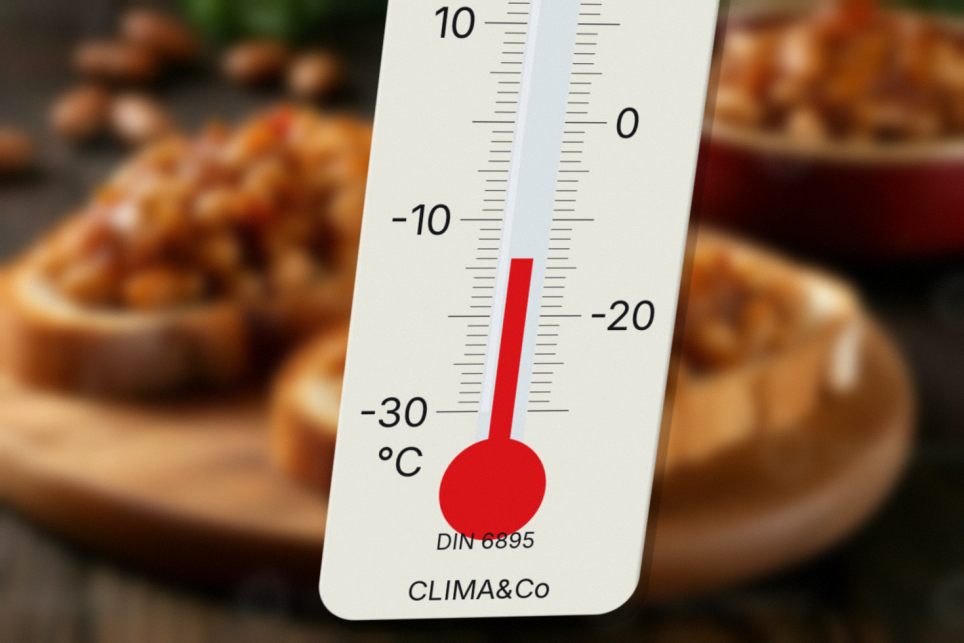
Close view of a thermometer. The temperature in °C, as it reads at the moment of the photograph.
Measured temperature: -14 °C
